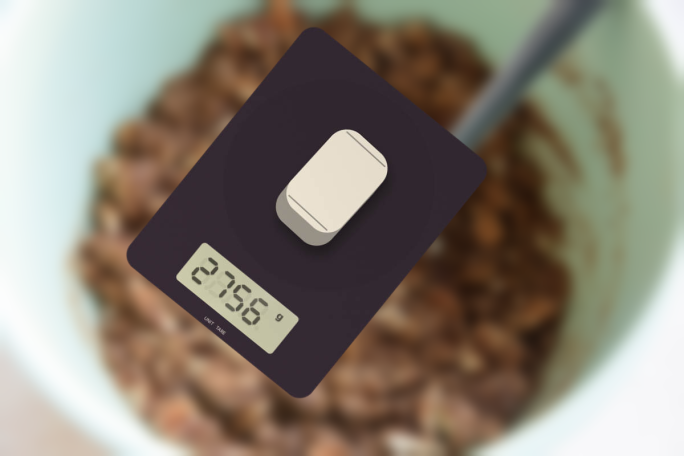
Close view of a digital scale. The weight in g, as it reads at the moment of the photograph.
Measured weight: 2756 g
